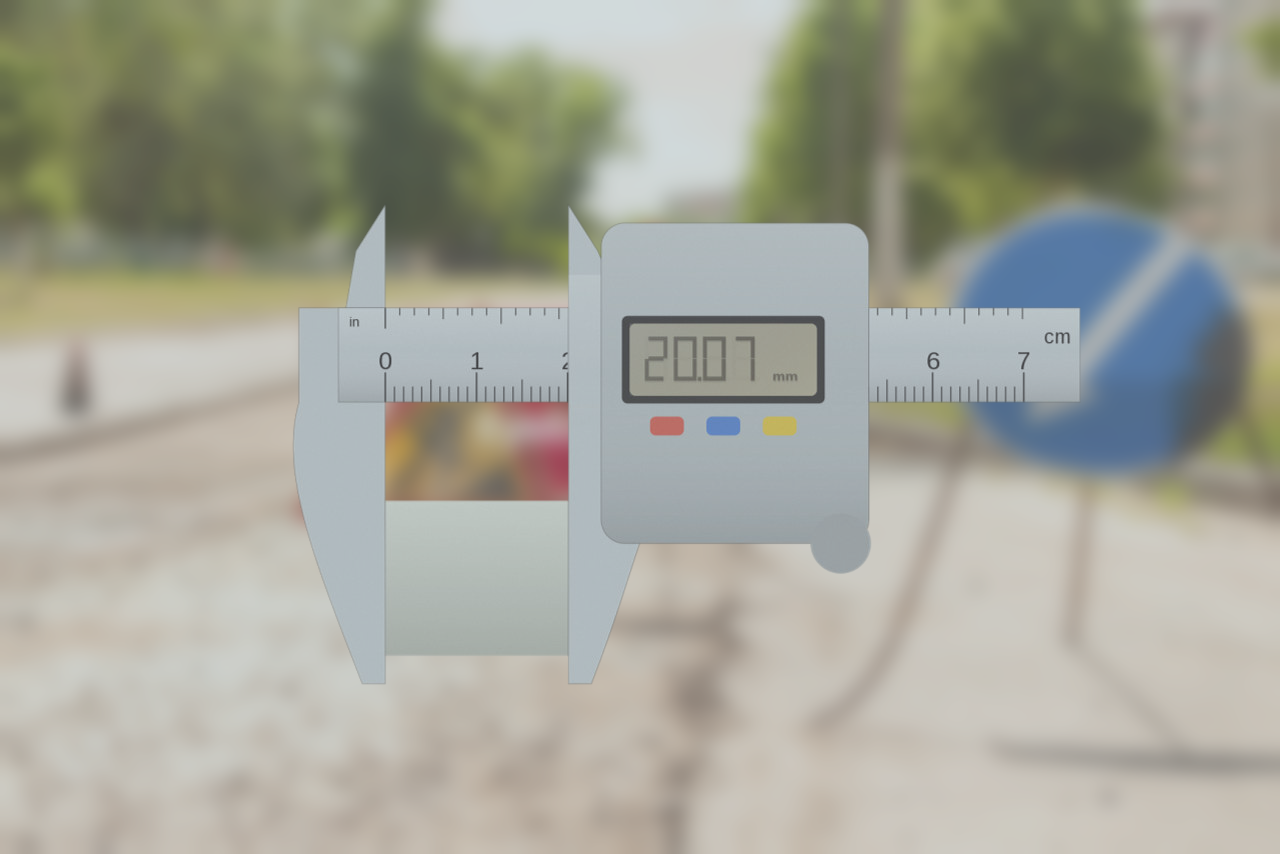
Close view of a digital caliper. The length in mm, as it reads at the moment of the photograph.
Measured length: 20.07 mm
